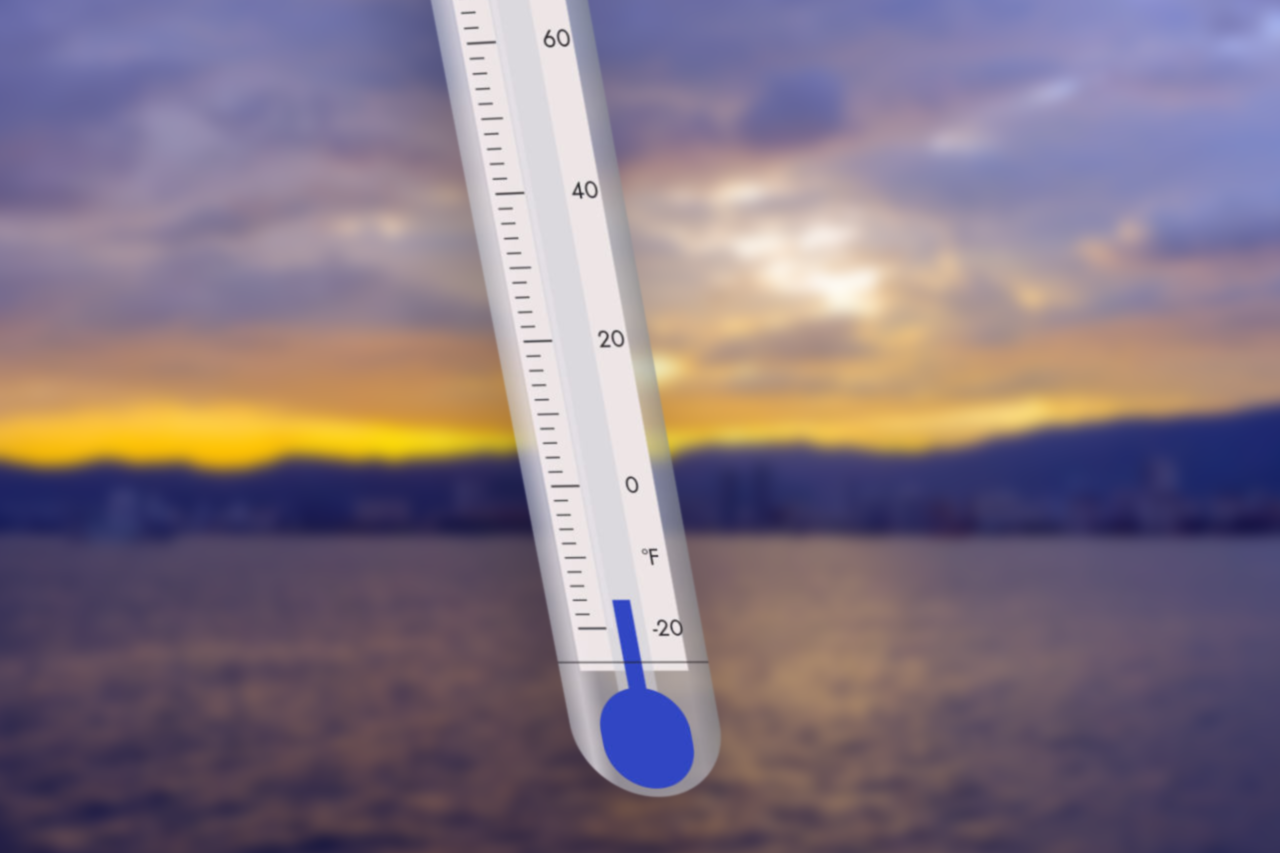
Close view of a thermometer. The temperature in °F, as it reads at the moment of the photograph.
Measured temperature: -16 °F
